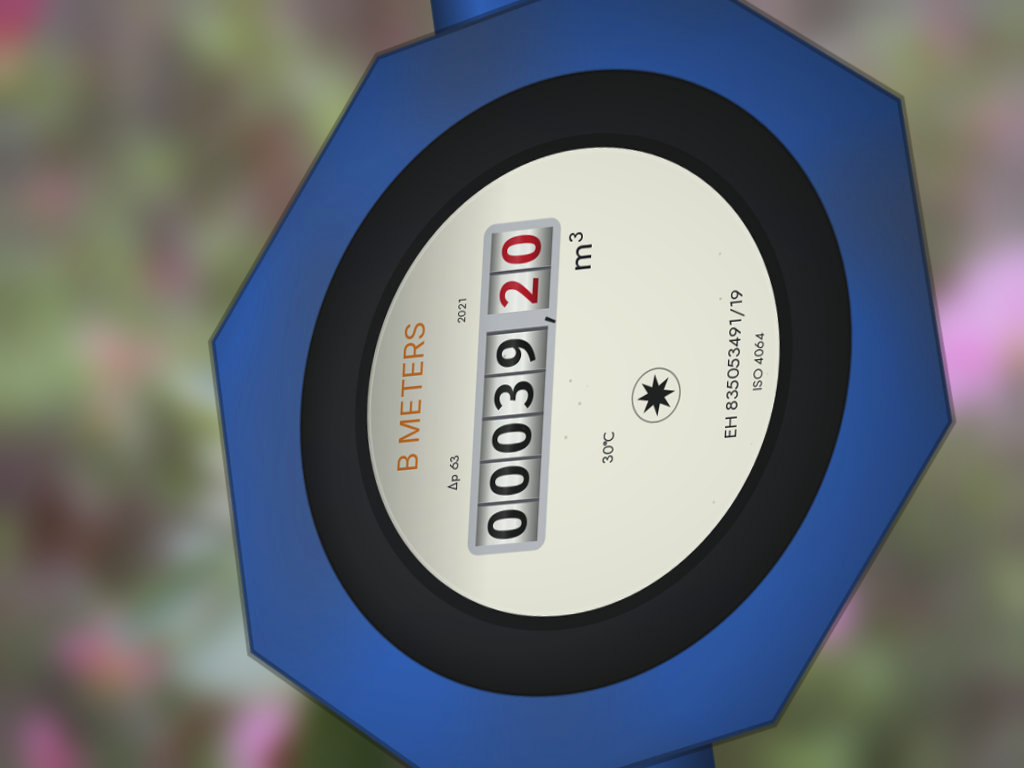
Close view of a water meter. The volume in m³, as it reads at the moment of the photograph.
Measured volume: 39.20 m³
